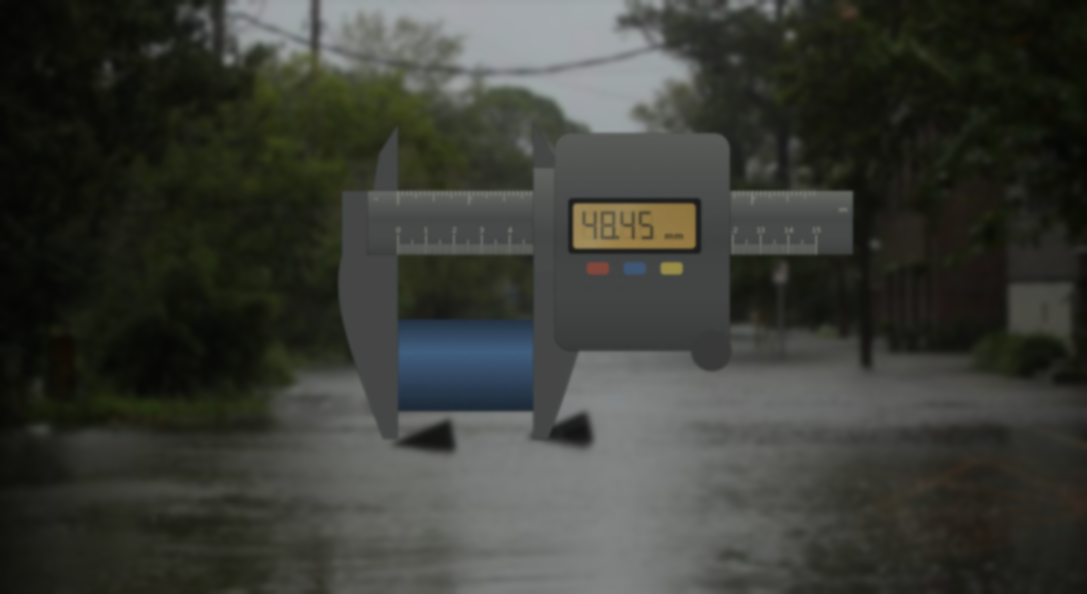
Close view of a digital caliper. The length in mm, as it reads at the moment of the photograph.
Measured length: 48.45 mm
